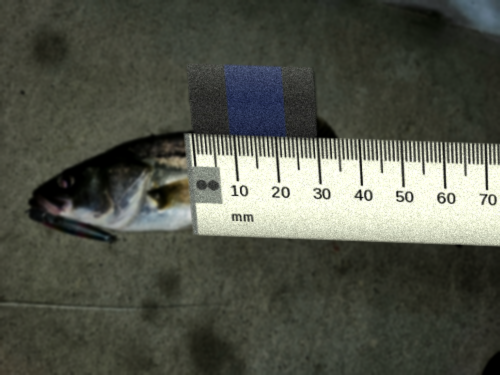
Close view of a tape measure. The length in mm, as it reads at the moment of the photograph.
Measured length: 30 mm
